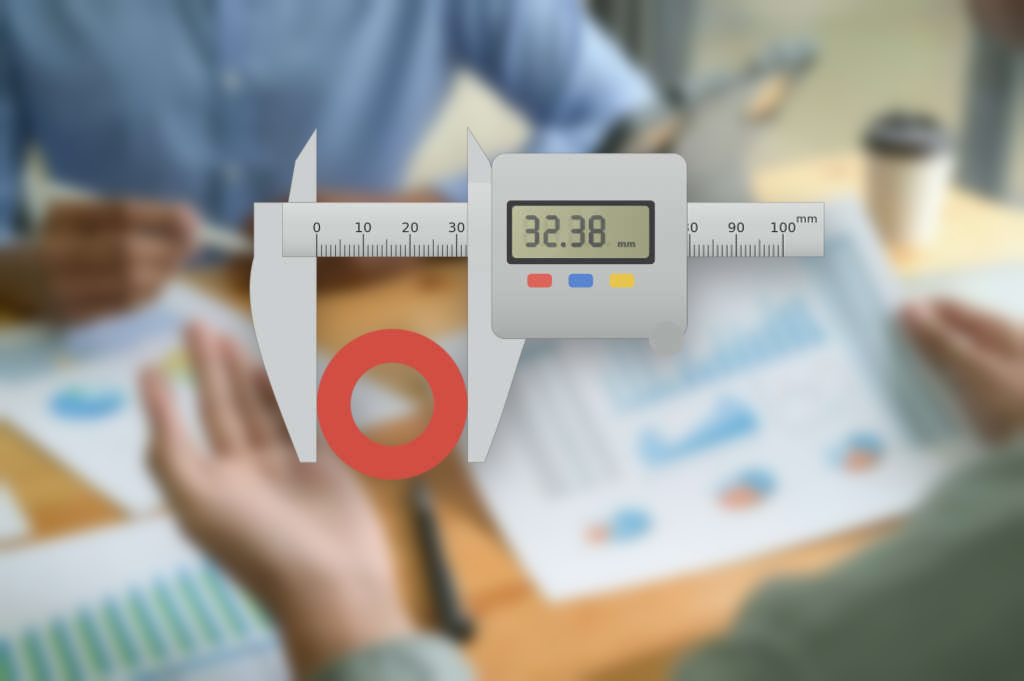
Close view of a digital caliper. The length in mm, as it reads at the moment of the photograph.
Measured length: 32.38 mm
